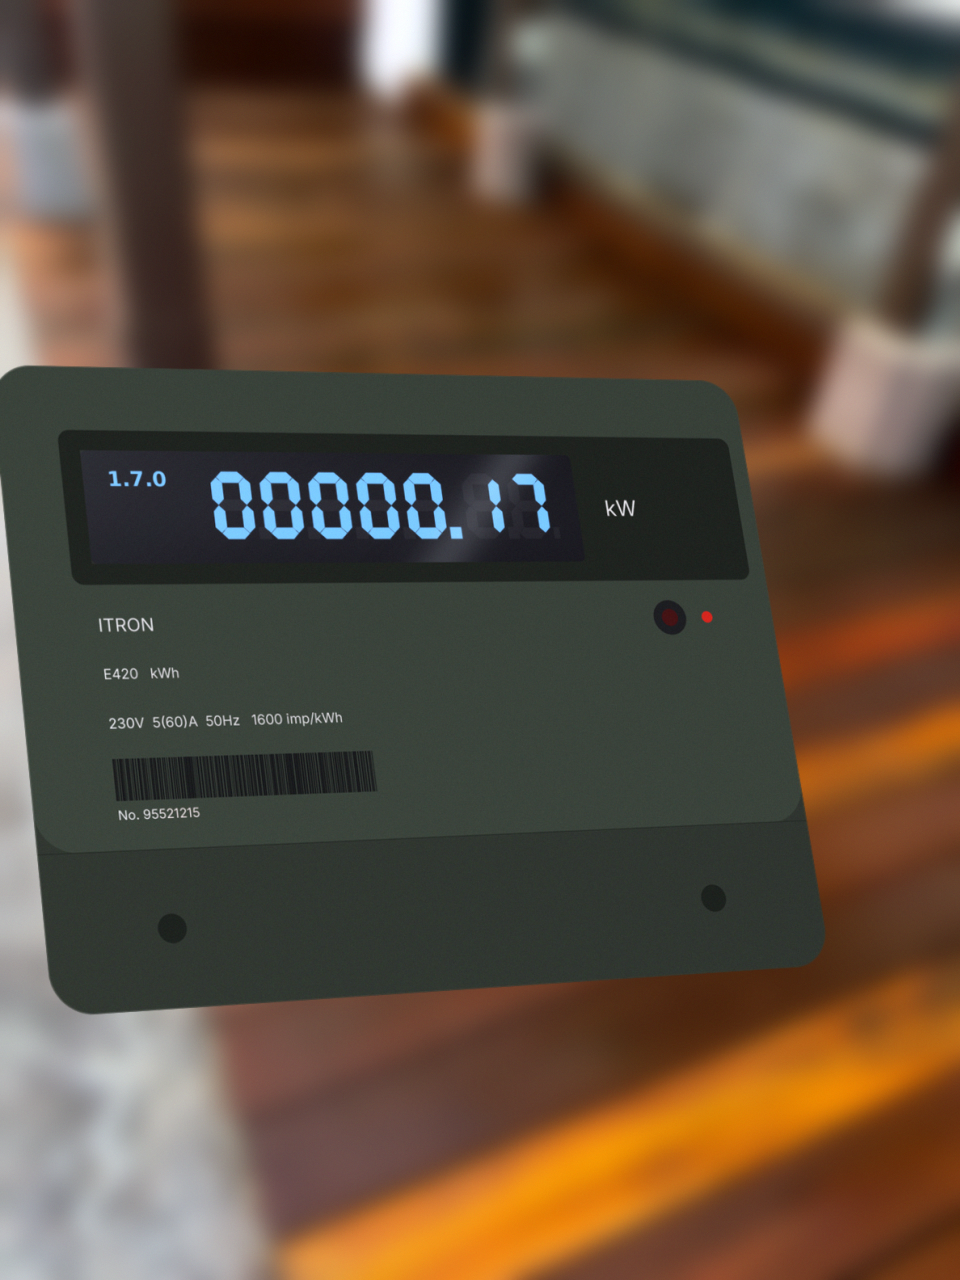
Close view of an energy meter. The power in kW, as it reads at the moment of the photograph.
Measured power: 0.17 kW
